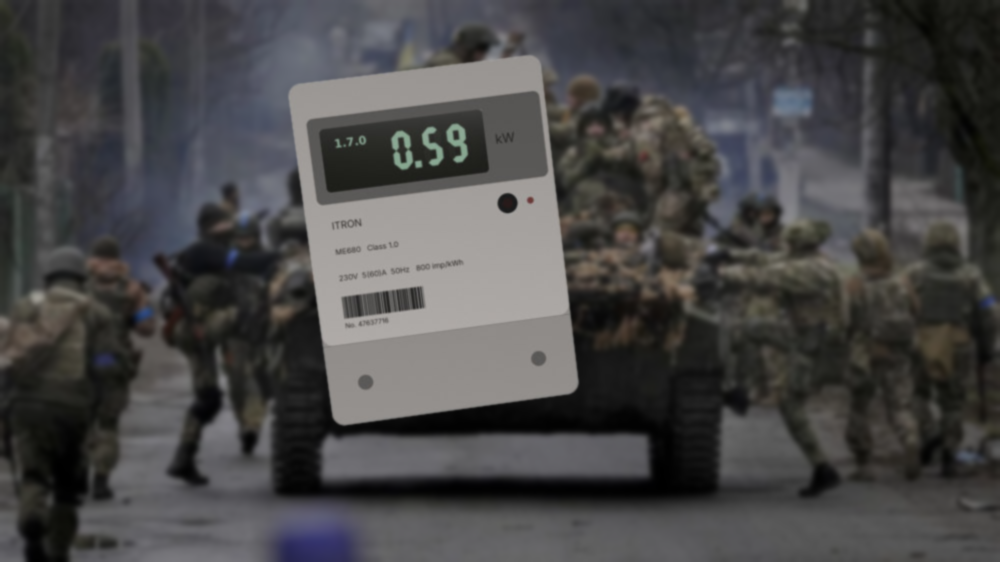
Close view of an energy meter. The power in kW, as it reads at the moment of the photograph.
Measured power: 0.59 kW
